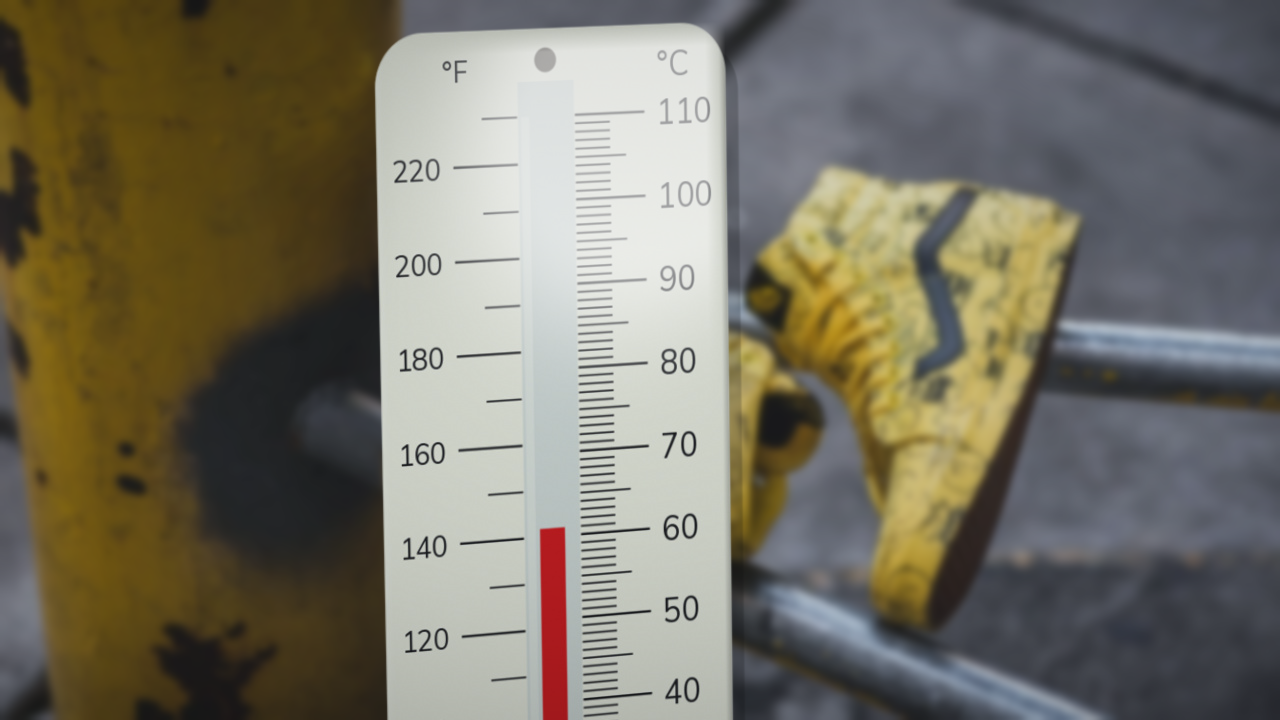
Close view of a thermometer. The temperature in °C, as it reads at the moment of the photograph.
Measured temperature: 61 °C
